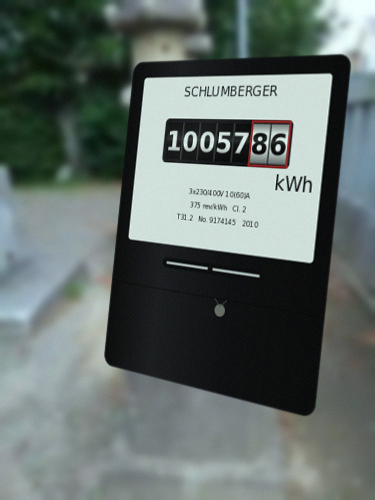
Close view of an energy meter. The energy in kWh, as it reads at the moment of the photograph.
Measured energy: 10057.86 kWh
